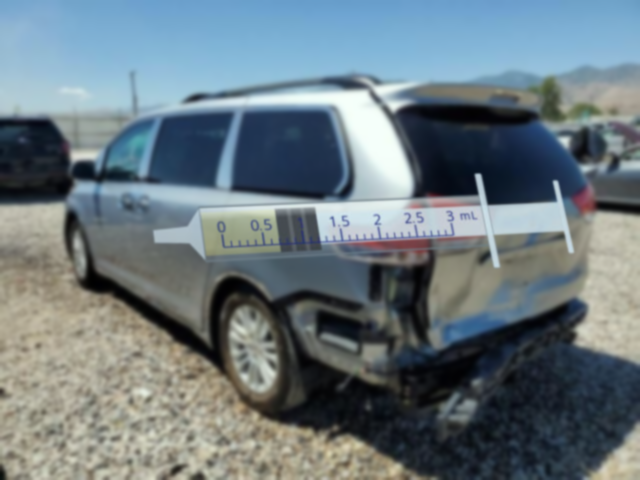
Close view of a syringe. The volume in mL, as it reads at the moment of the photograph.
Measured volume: 0.7 mL
